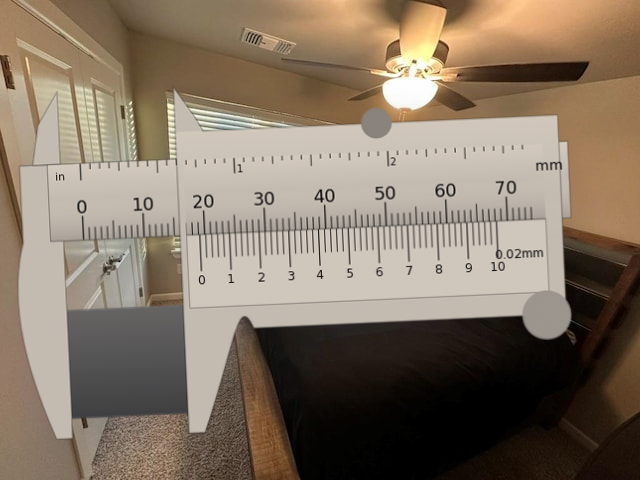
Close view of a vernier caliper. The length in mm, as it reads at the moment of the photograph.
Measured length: 19.2 mm
